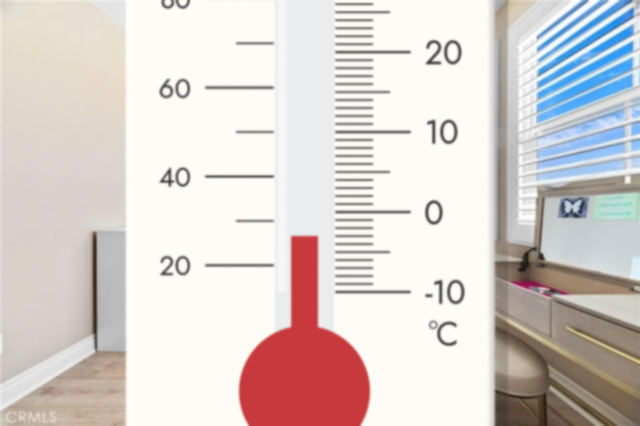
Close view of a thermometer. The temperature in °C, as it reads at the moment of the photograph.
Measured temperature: -3 °C
